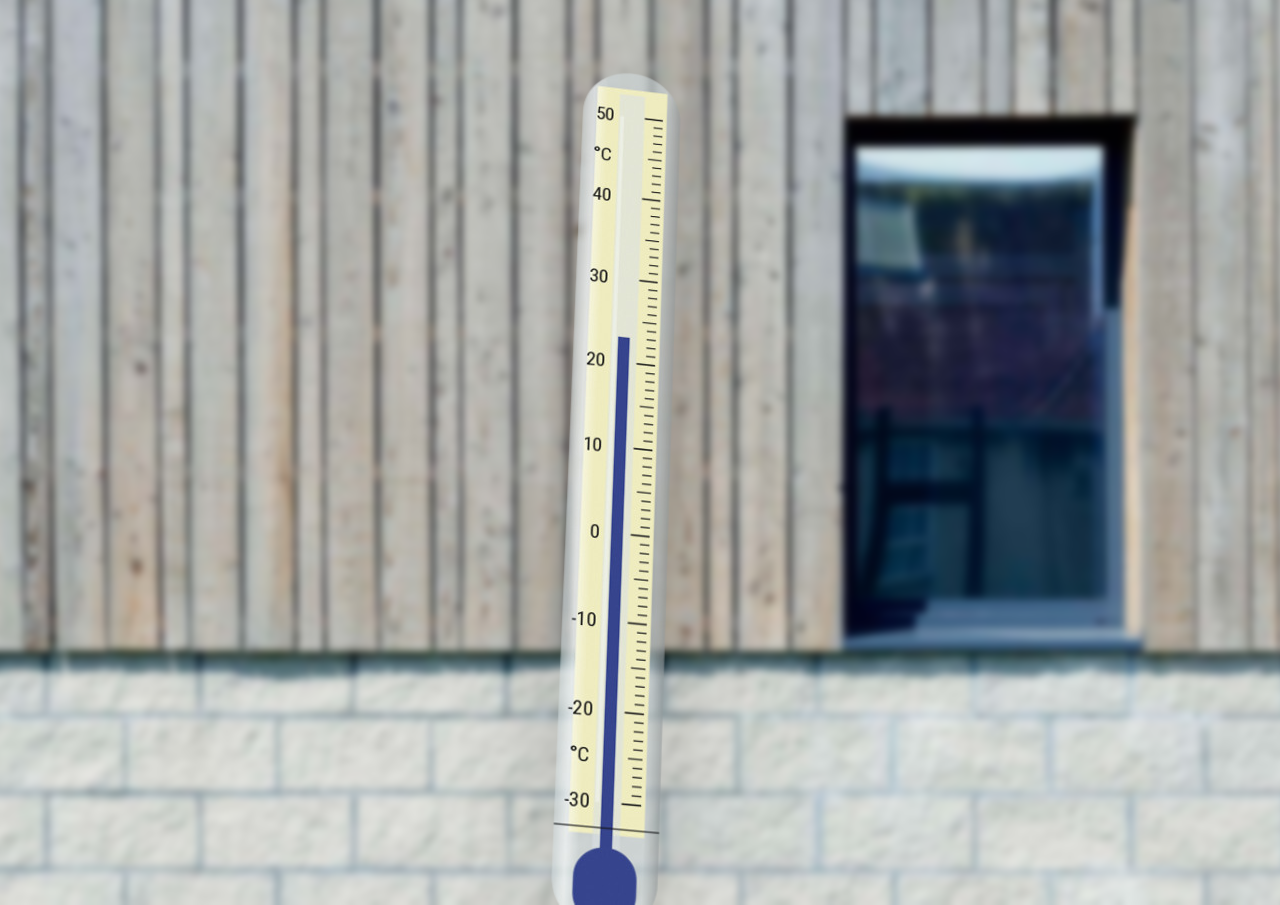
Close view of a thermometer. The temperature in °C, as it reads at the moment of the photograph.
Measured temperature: 23 °C
